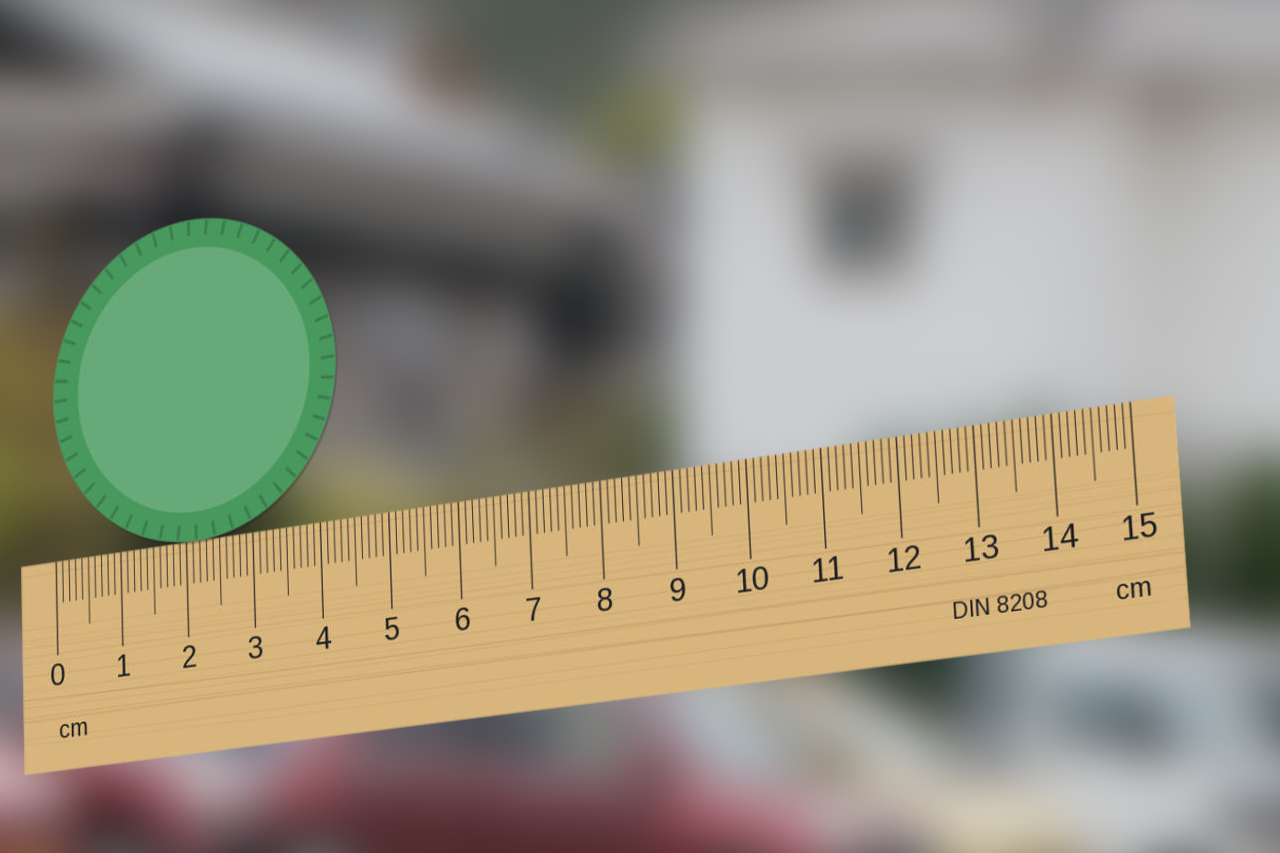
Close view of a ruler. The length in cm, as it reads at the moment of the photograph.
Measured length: 4.3 cm
